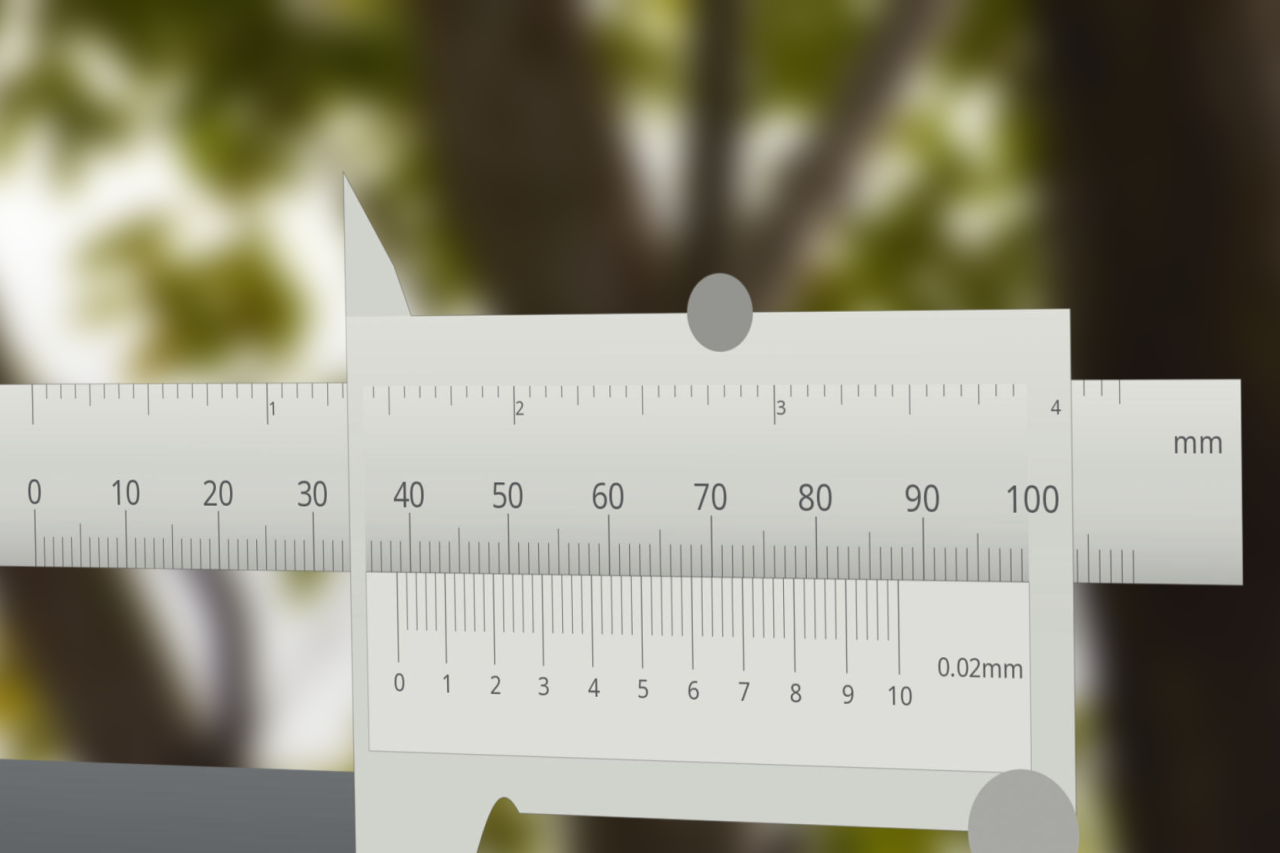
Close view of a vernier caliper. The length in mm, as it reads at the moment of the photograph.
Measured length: 38.6 mm
